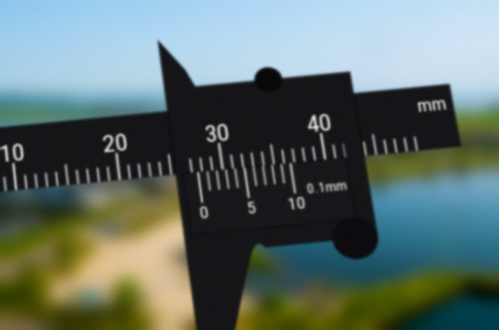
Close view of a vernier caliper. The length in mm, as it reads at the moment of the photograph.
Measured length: 27.6 mm
